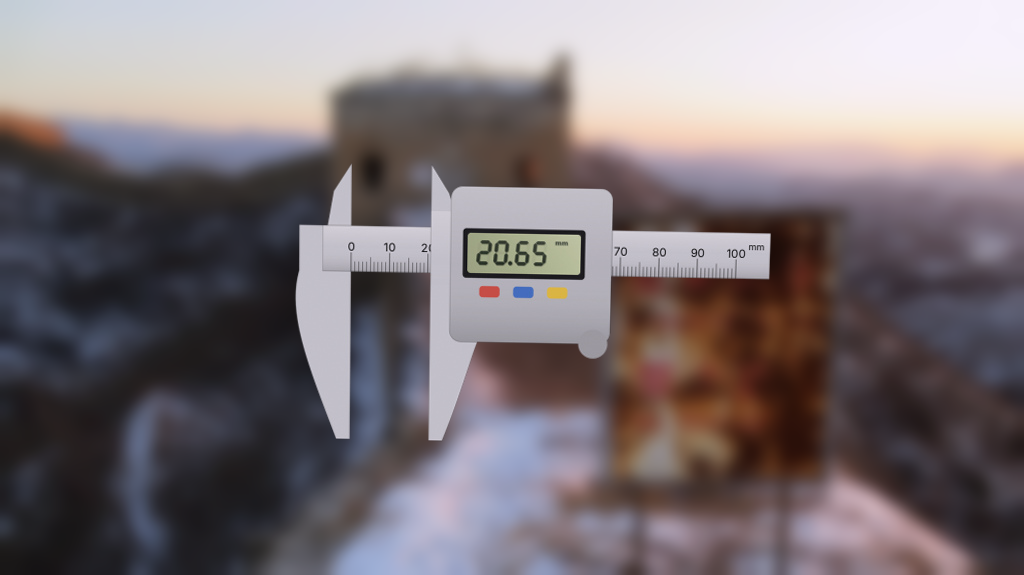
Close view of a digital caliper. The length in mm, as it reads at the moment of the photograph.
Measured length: 20.65 mm
